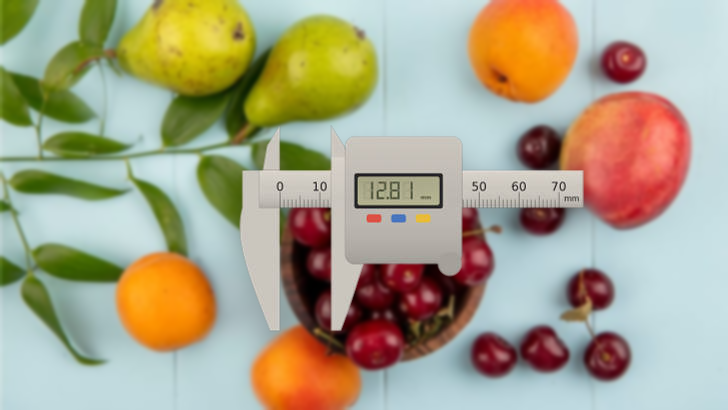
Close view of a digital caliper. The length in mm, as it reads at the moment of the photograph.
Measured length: 12.81 mm
